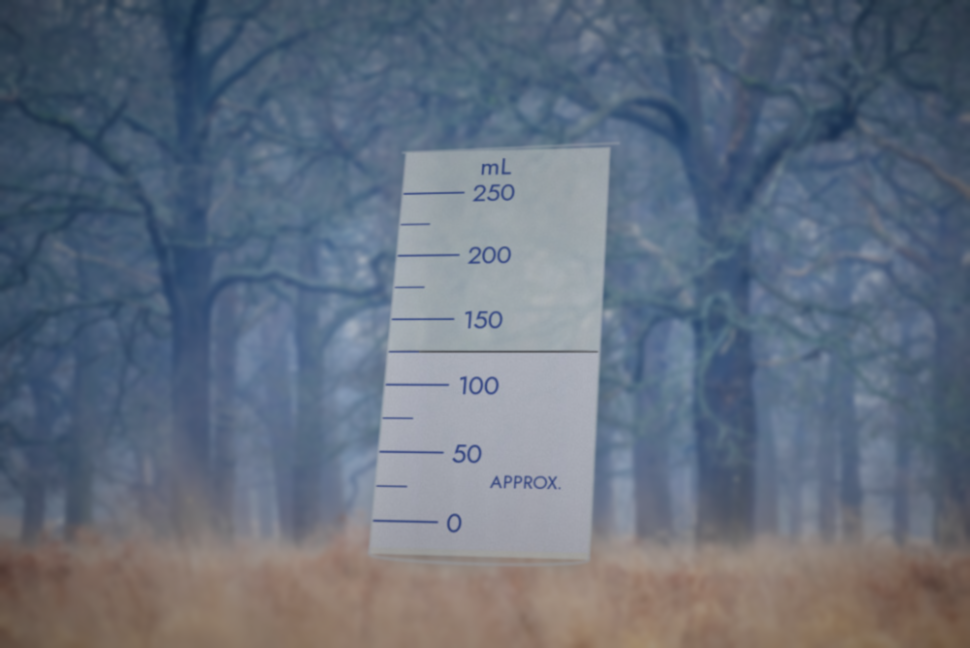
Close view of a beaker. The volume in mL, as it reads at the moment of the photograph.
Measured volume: 125 mL
